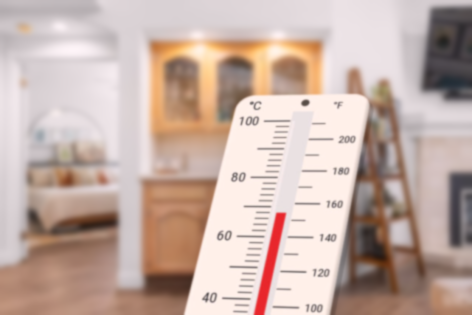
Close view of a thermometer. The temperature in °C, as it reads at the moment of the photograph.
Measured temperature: 68 °C
